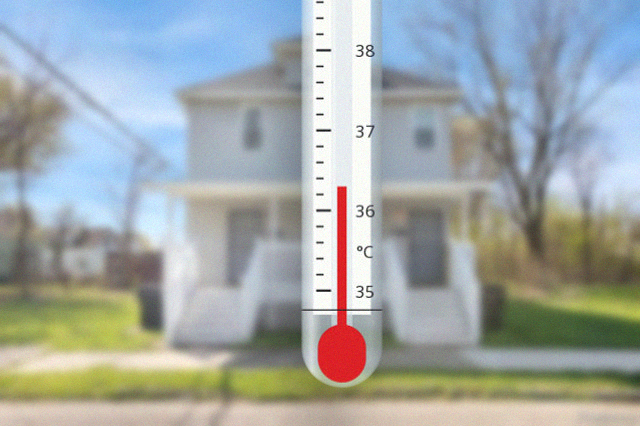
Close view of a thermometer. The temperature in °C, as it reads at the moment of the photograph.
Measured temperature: 36.3 °C
